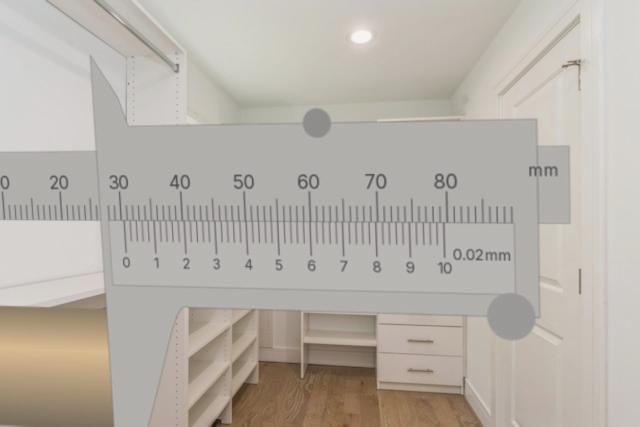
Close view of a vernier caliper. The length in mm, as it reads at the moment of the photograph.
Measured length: 30.5 mm
